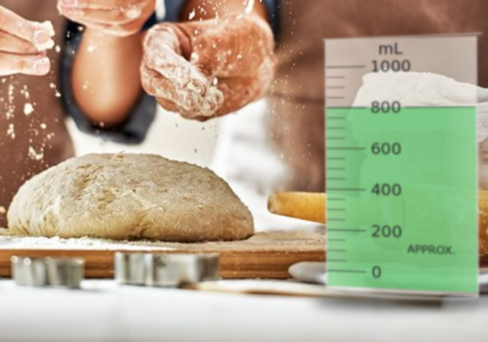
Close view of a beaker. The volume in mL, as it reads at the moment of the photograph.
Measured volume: 800 mL
